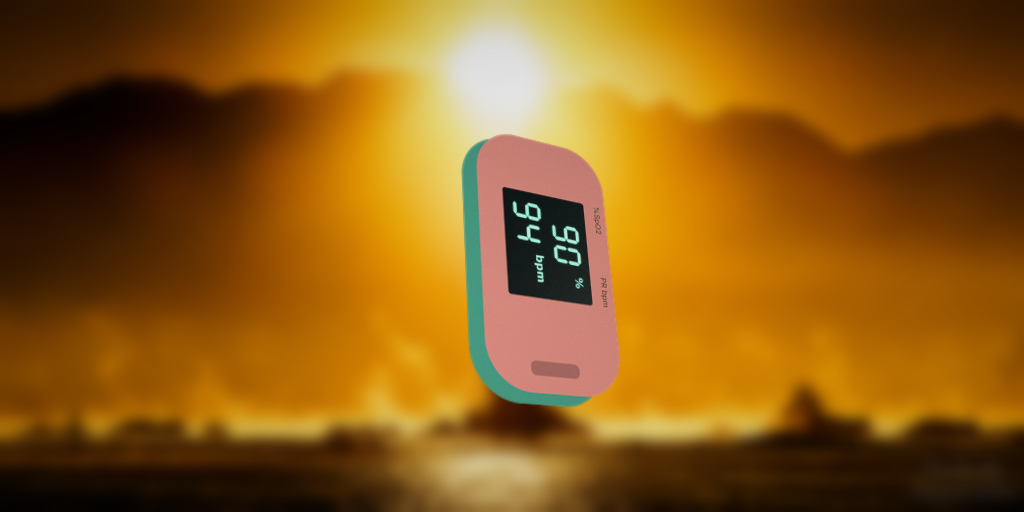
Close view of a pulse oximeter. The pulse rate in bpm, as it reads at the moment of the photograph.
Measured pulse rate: 94 bpm
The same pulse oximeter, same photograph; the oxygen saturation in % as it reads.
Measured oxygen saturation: 90 %
